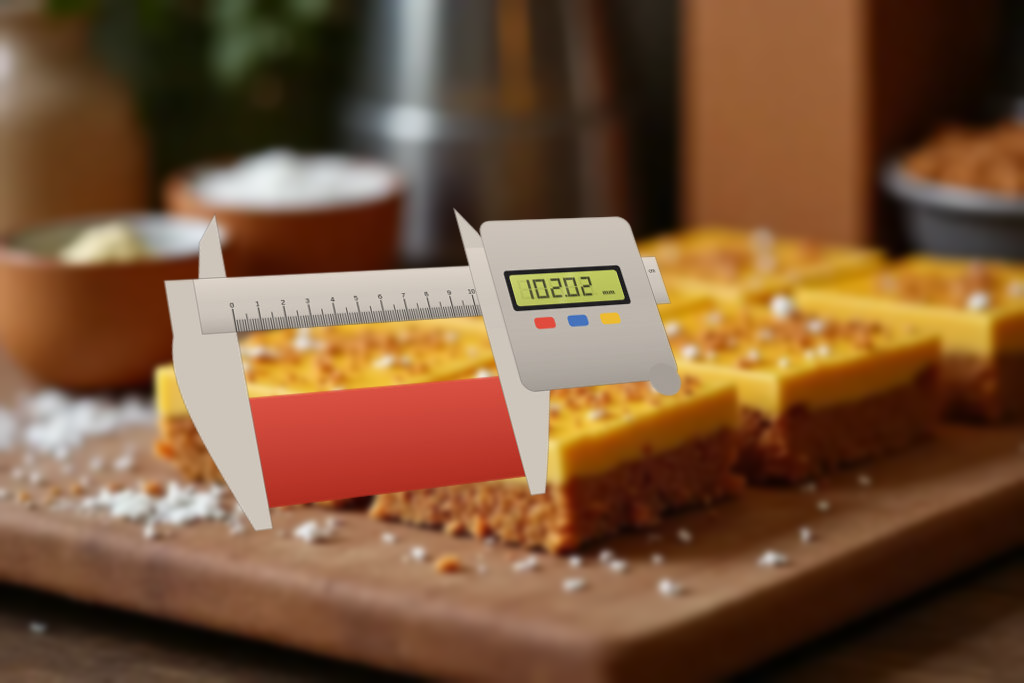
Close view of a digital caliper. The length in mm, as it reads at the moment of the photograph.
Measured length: 102.02 mm
